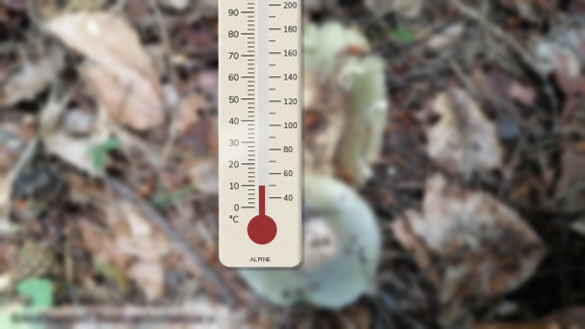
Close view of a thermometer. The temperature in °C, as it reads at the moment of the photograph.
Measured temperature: 10 °C
